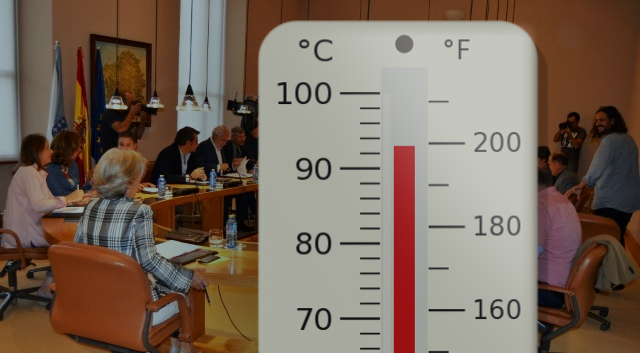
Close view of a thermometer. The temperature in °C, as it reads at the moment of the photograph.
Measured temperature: 93 °C
